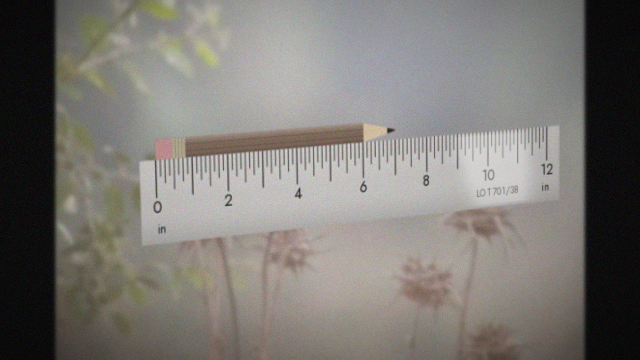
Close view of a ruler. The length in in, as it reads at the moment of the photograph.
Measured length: 7 in
